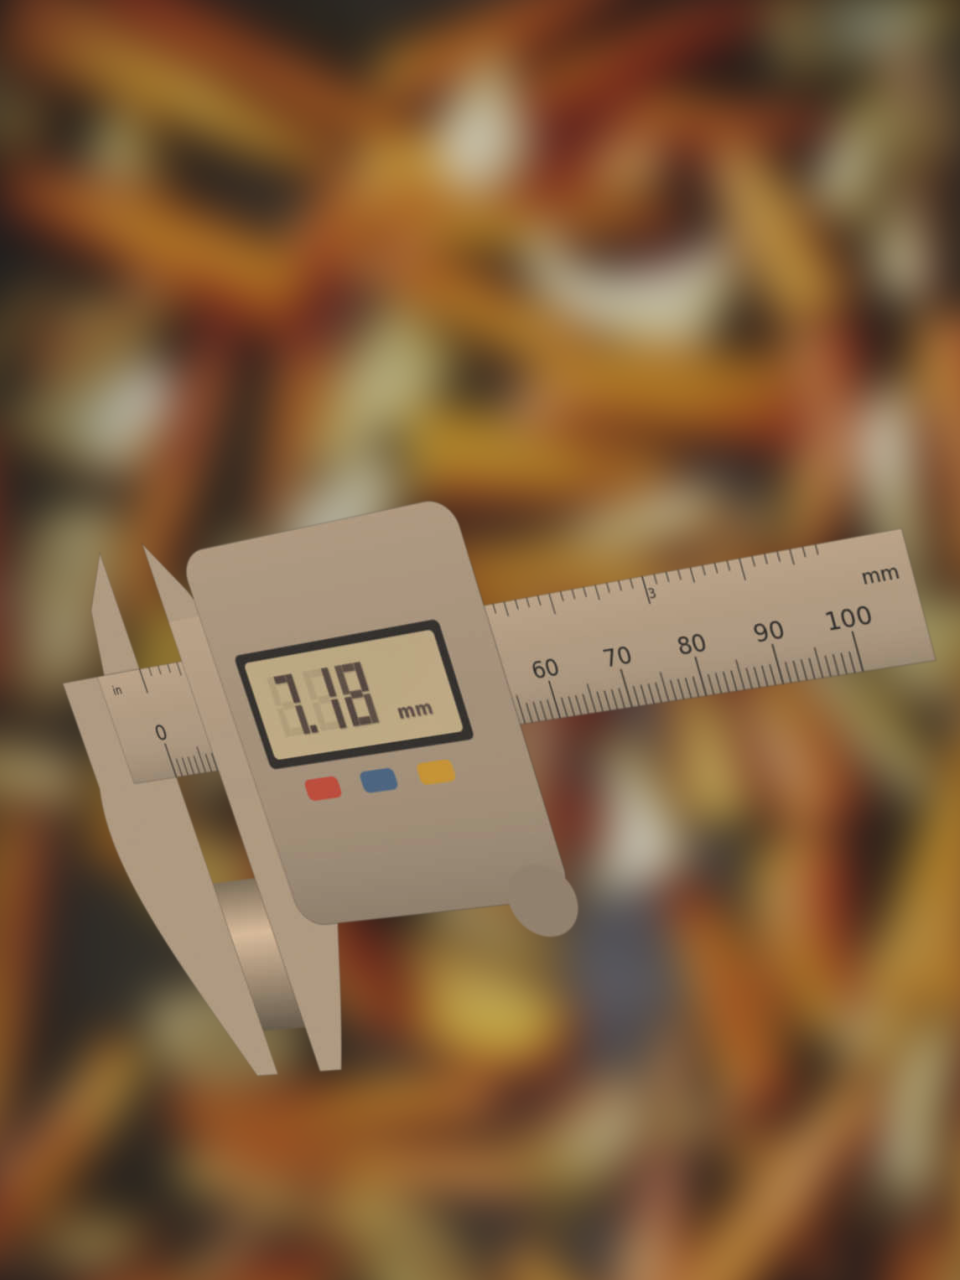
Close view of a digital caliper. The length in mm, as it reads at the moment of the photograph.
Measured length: 7.18 mm
